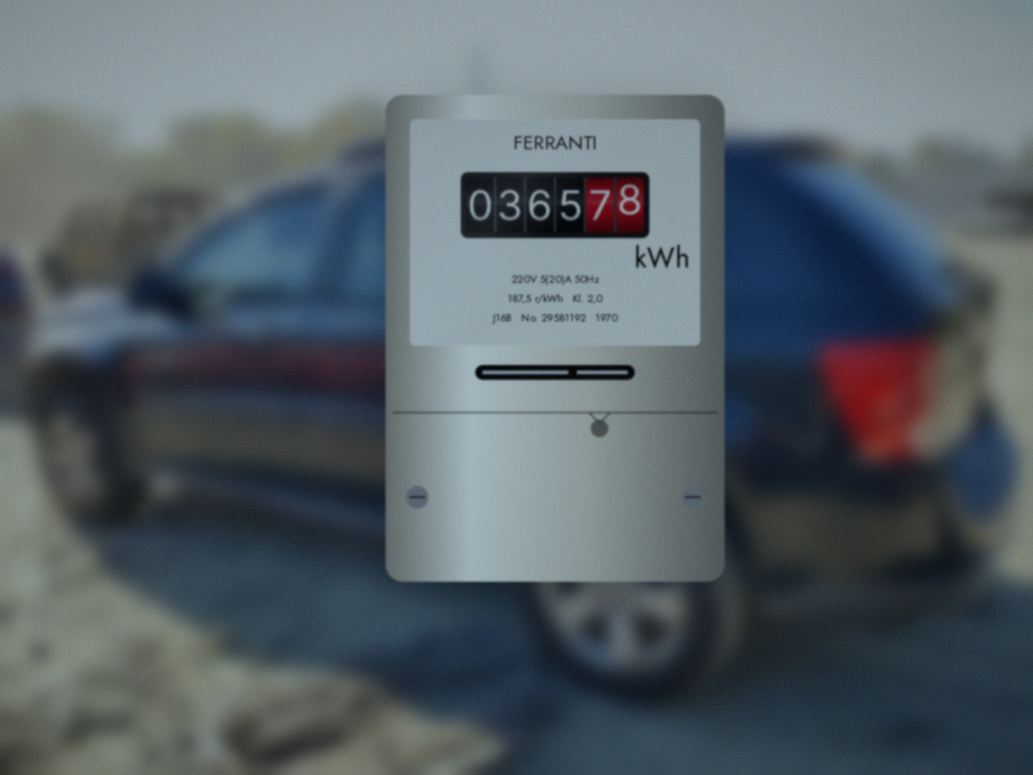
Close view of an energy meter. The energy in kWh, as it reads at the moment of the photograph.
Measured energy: 365.78 kWh
